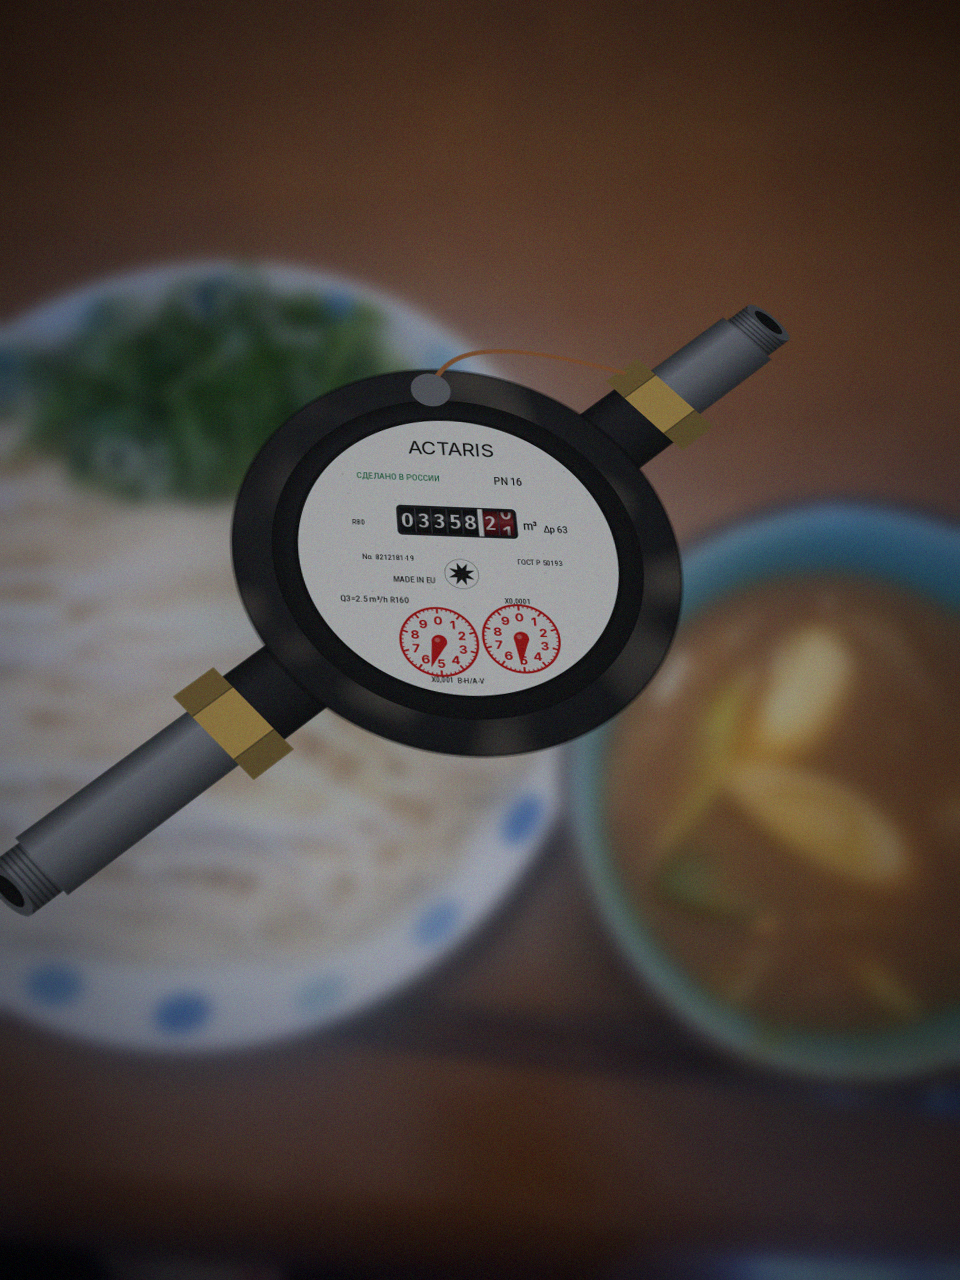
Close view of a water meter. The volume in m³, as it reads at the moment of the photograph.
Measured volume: 3358.2055 m³
